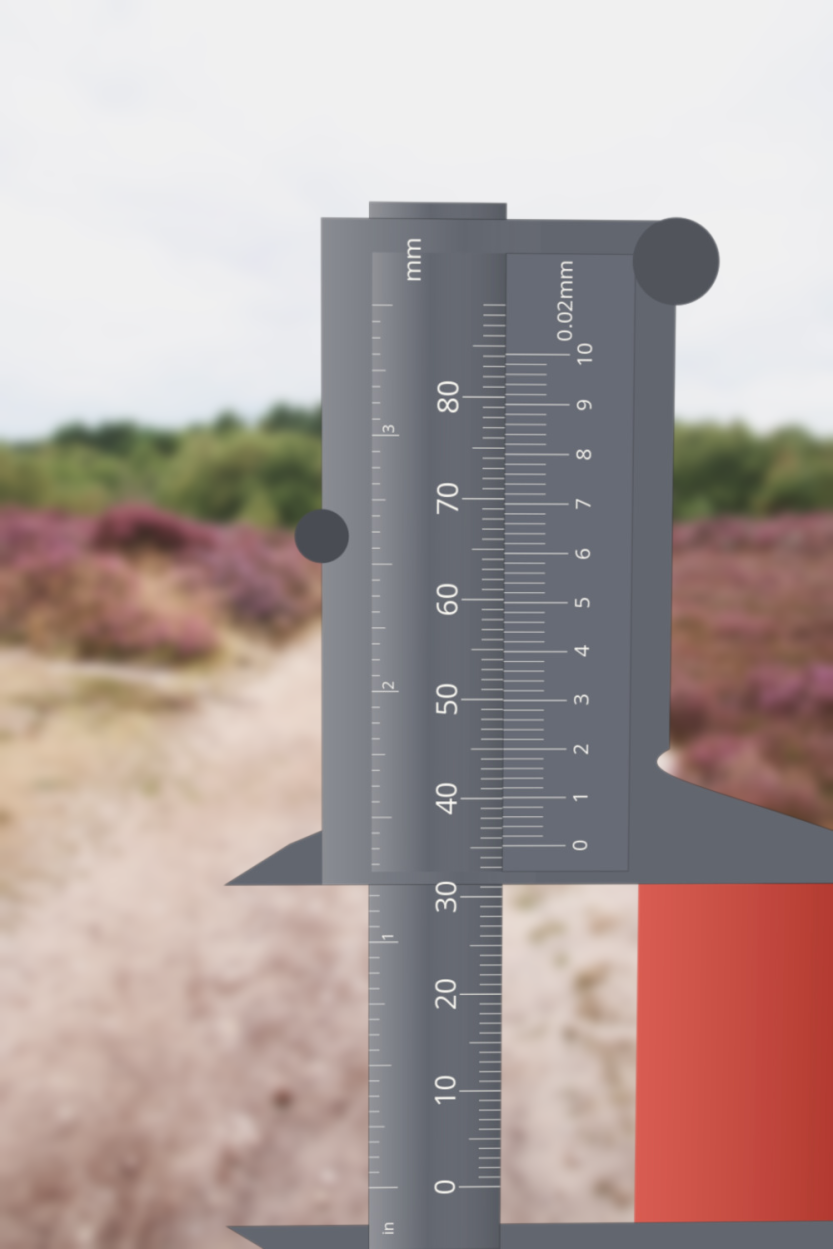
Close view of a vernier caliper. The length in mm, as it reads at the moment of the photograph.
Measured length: 35.2 mm
